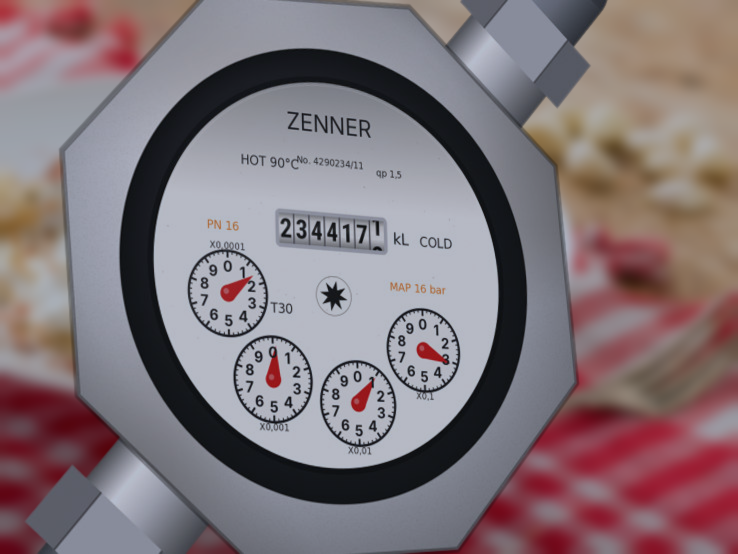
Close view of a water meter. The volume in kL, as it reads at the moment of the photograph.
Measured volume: 2344171.3101 kL
